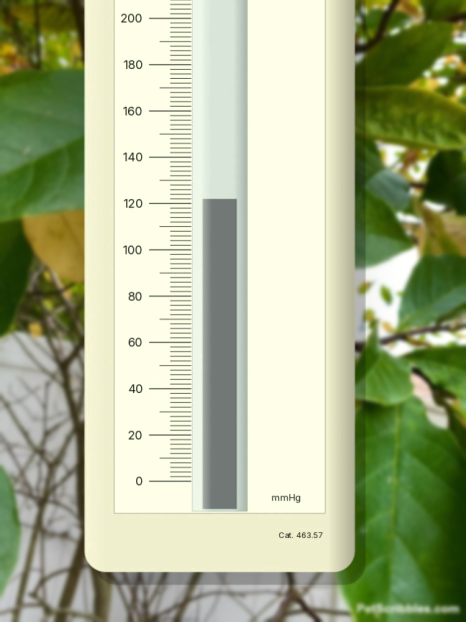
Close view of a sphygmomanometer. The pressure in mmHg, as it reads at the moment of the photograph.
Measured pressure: 122 mmHg
